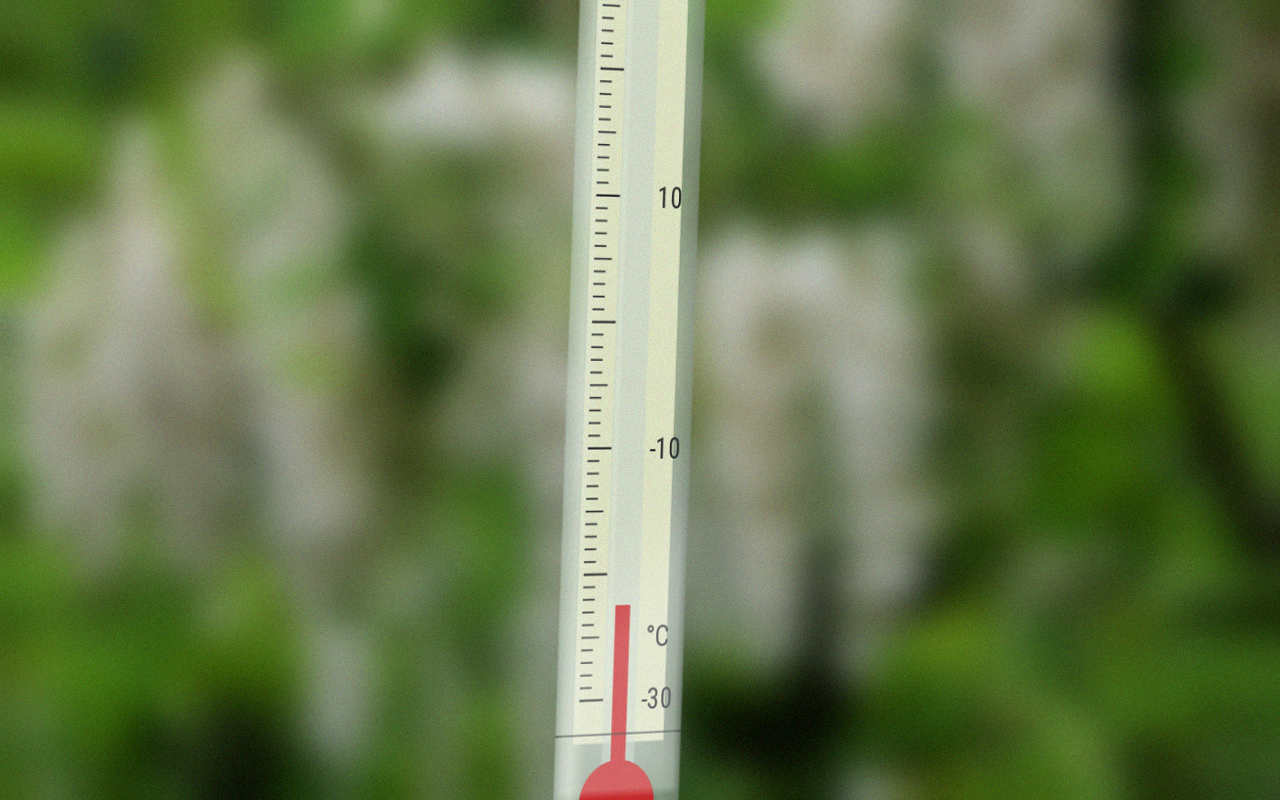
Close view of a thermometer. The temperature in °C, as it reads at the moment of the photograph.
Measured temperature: -22.5 °C
